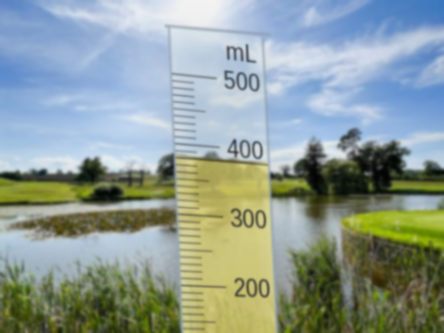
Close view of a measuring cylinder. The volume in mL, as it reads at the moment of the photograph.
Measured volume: 380 mL
